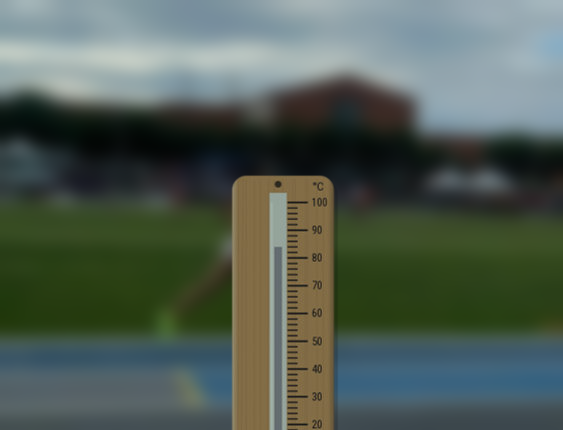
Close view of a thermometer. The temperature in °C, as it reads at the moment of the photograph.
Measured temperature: 84 °C
